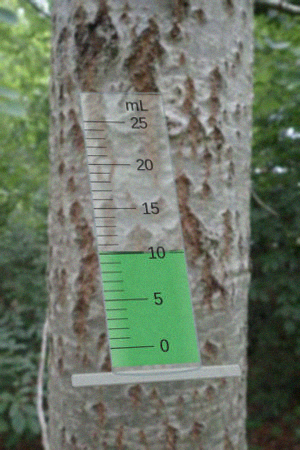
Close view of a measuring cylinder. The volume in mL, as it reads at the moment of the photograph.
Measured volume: 10 mL
